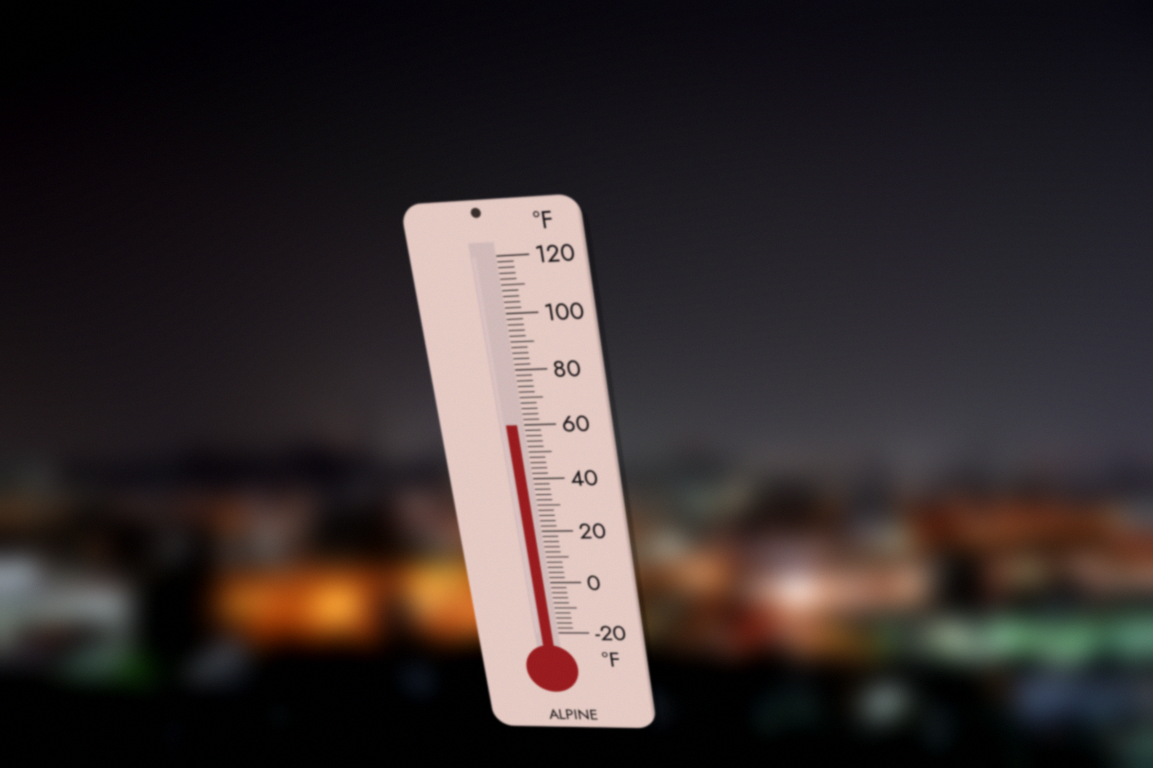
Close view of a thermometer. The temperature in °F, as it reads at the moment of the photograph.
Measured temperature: 60 °F
